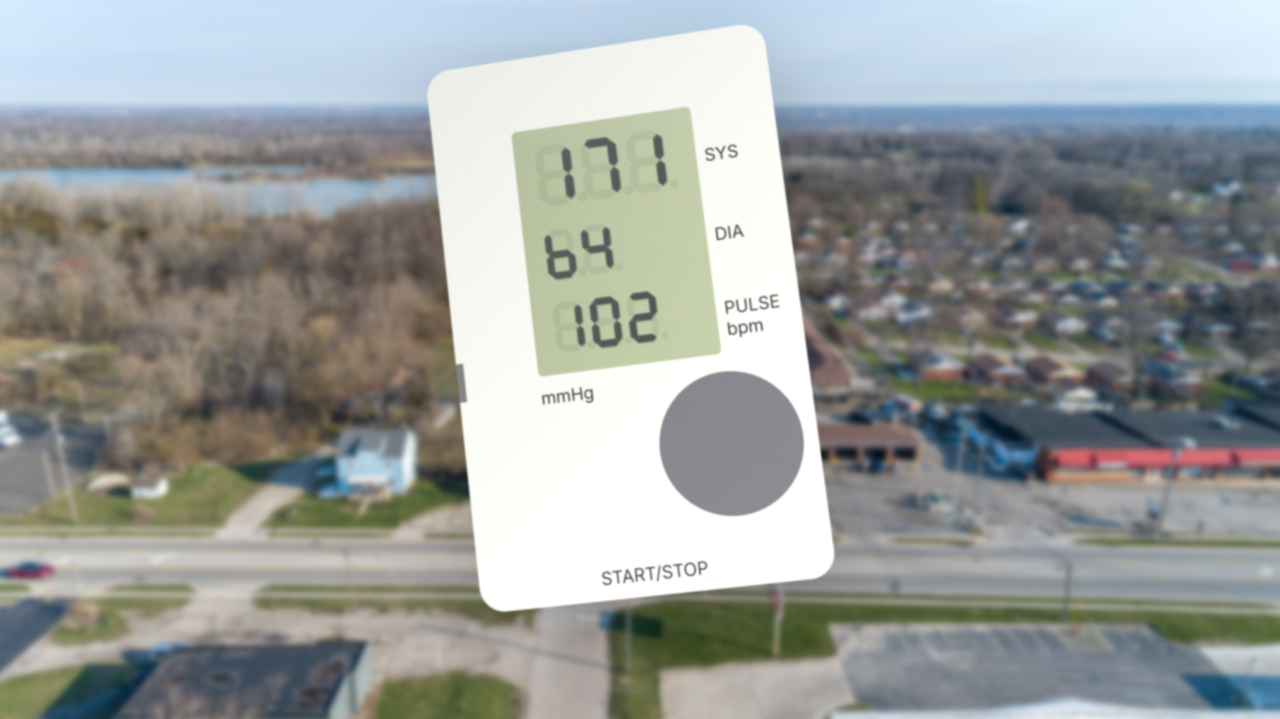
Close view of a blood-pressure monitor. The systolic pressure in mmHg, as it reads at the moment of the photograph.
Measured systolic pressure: 171 mmHg
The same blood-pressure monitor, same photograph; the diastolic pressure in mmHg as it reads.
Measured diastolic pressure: 64 mmHg
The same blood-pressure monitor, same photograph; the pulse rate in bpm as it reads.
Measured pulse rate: 102 bpm
